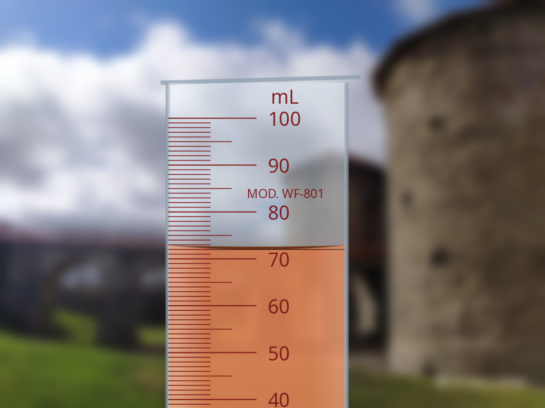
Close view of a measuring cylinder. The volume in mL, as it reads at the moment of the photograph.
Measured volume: 72 mL
